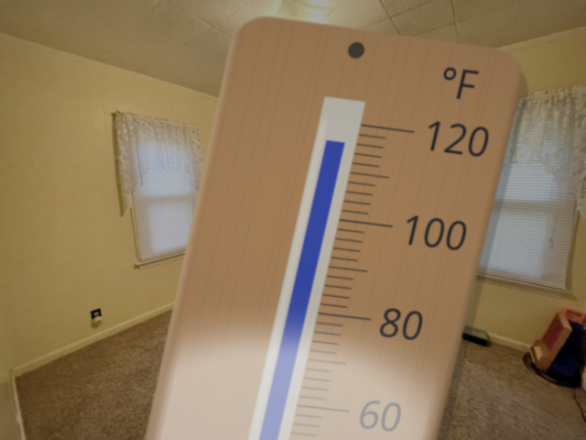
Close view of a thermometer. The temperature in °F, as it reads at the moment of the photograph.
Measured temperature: 116 °F
